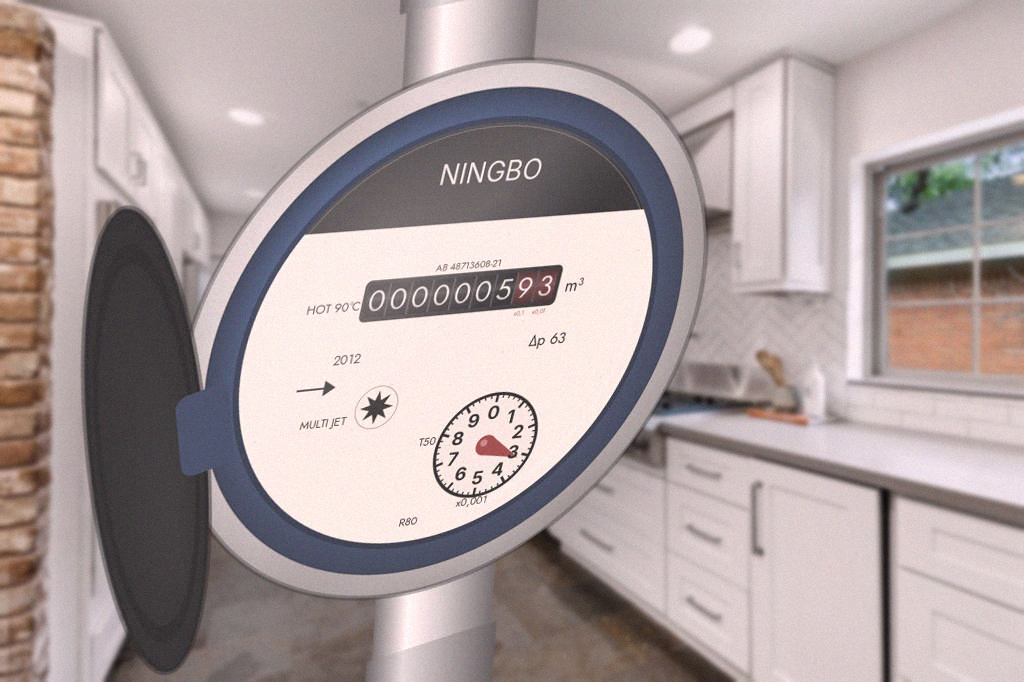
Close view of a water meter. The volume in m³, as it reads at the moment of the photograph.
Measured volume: 5.933 m³
